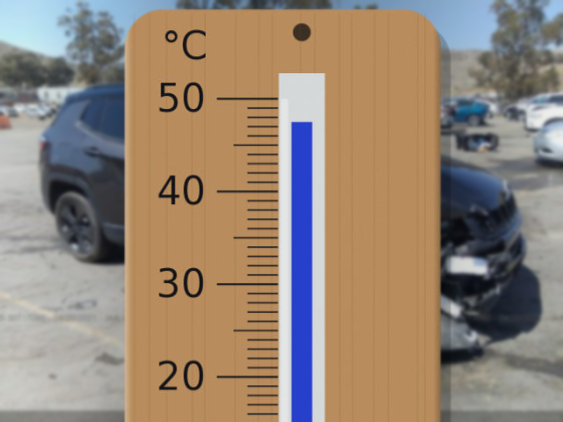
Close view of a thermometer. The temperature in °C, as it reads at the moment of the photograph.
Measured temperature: 47.5 °C
